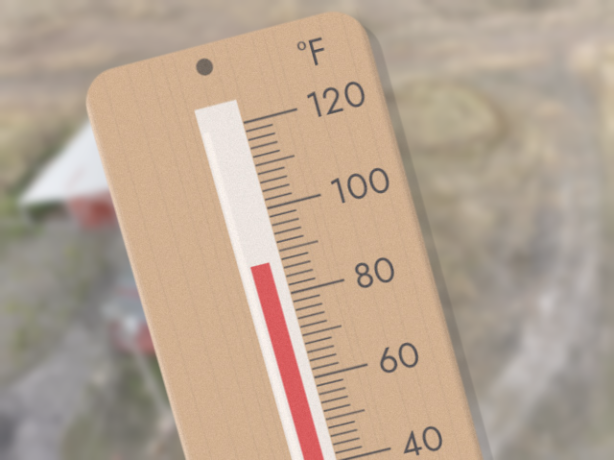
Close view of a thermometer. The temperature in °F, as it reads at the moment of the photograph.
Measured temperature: 88 °F
